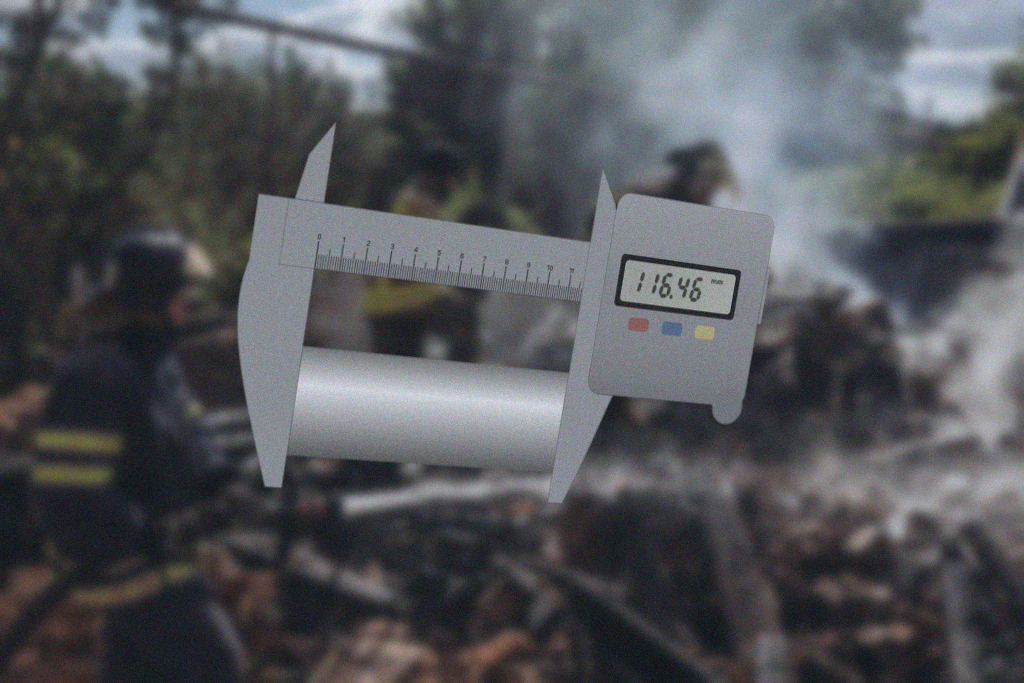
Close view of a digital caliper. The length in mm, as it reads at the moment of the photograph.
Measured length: 116.46 mm
